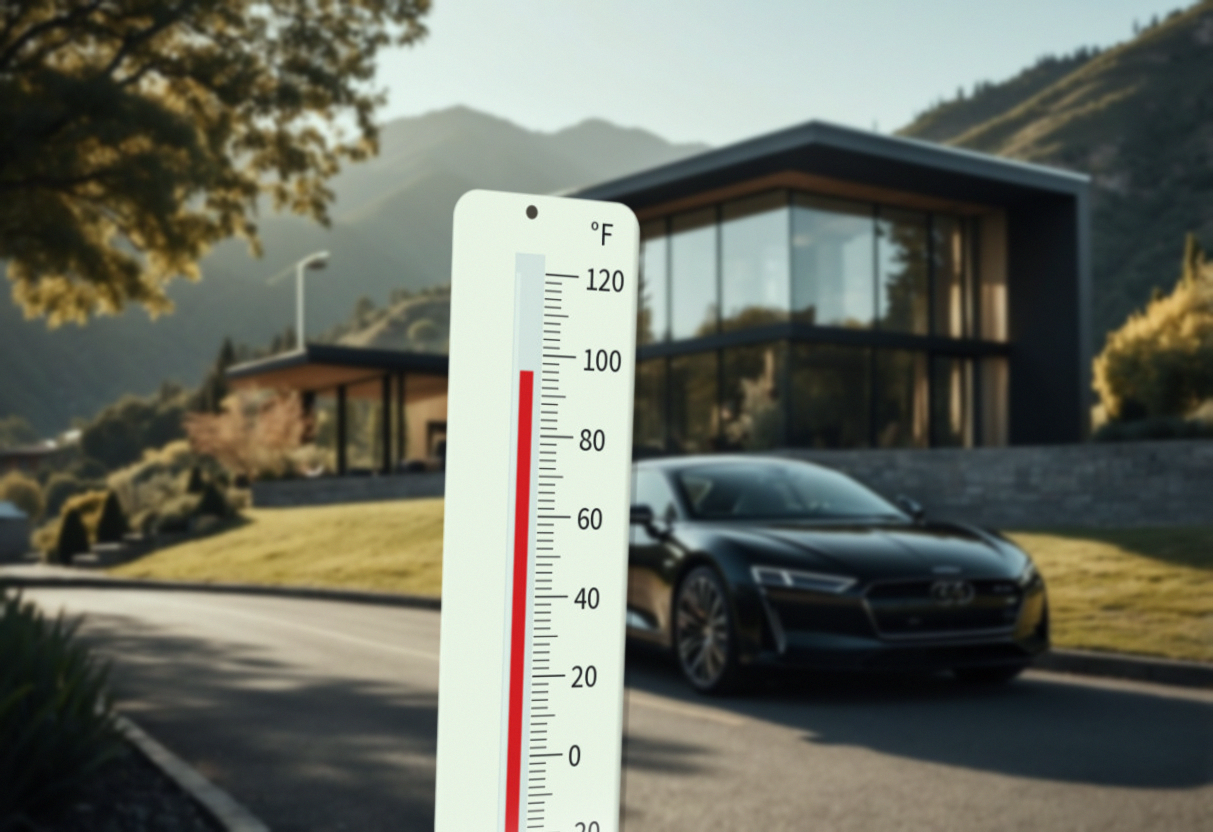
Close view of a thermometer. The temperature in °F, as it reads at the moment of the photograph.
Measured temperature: 96 °F
